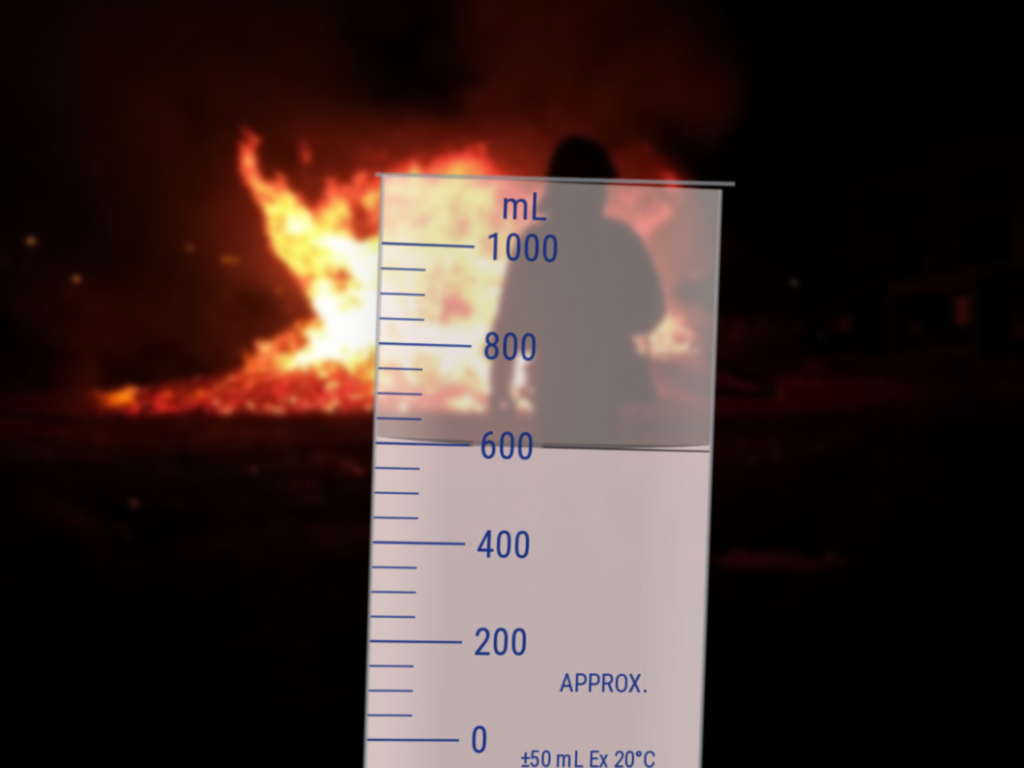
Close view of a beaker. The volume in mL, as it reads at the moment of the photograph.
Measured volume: 600 mL
